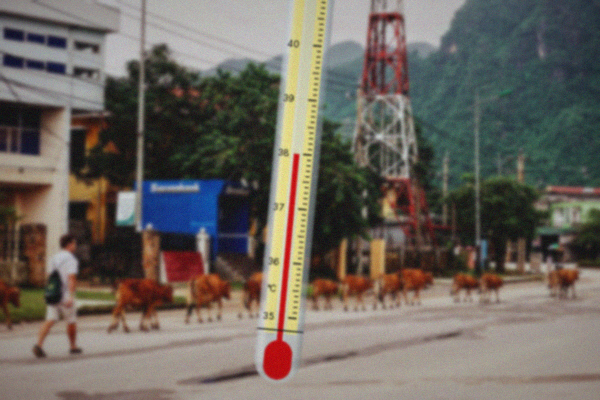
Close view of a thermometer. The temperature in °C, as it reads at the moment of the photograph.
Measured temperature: 38 °C
